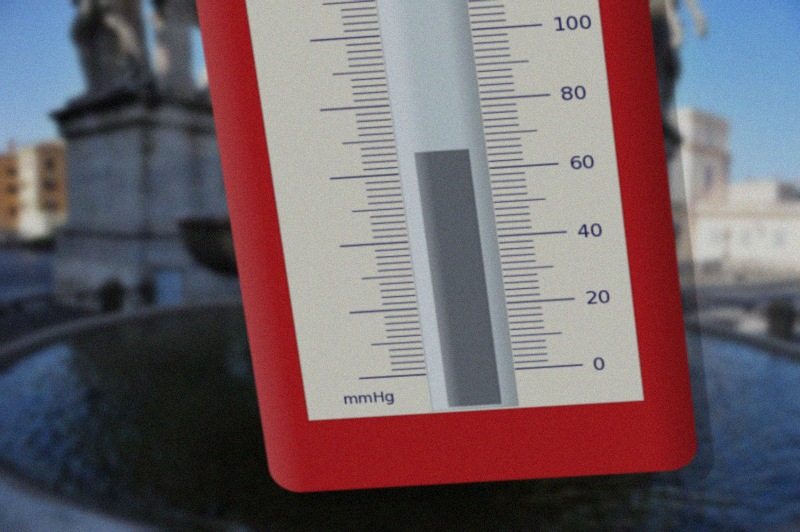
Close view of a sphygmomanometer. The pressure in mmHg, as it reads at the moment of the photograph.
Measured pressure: 66 mmHg
